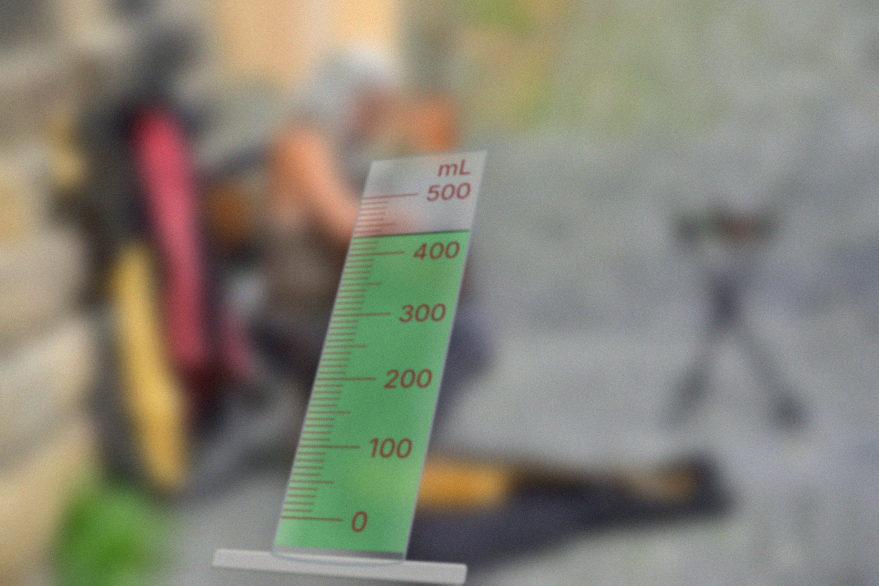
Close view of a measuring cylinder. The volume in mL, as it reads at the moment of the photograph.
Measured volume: 430 mL
